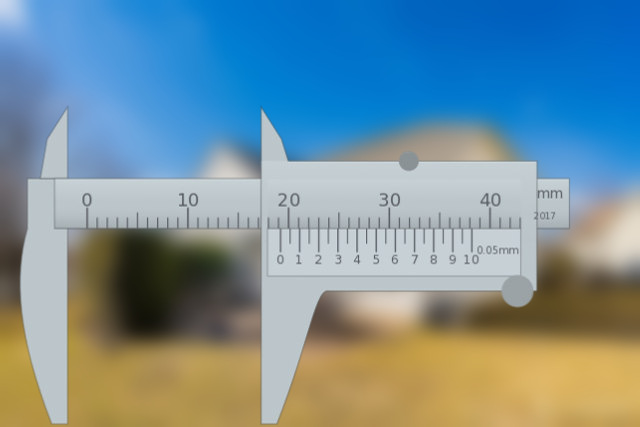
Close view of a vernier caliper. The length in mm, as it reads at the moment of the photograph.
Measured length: 19.2 mm
